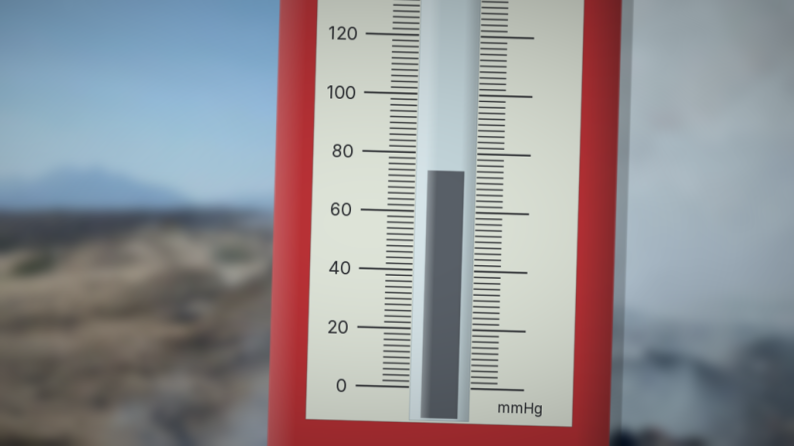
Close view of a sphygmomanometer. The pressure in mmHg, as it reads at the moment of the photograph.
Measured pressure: 74 mmHg
